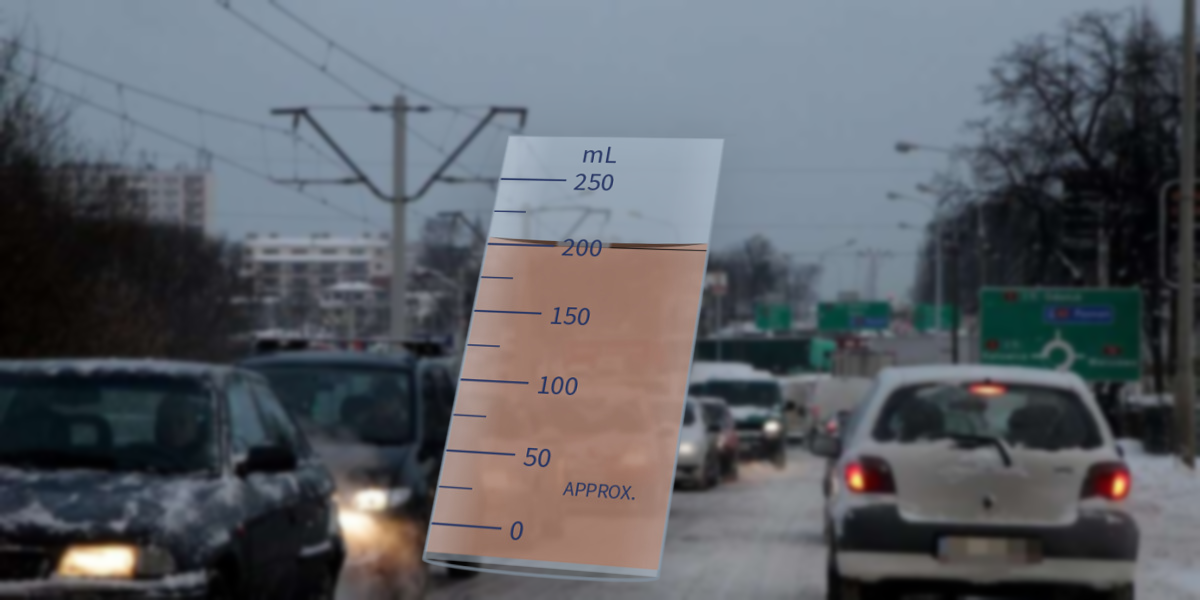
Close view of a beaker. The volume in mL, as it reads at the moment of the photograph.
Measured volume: 200 mL
